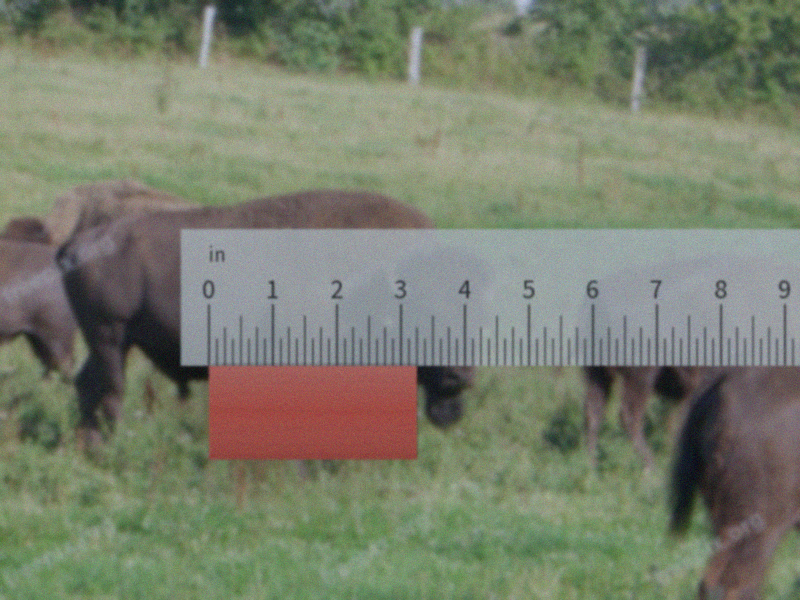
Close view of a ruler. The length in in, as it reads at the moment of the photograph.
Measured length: 3.25 in
